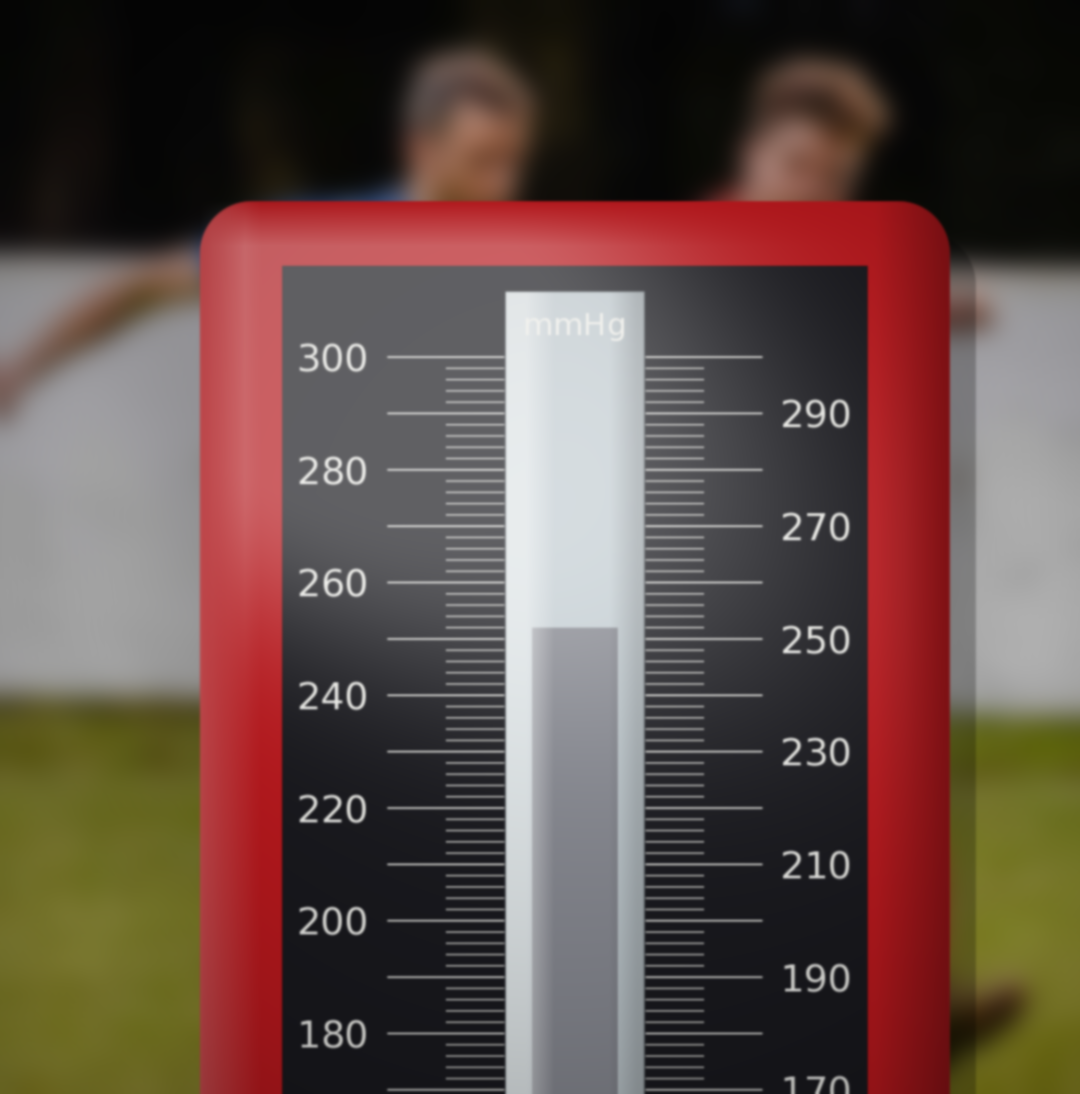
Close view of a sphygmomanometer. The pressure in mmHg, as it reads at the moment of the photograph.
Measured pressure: 252 mmHg
